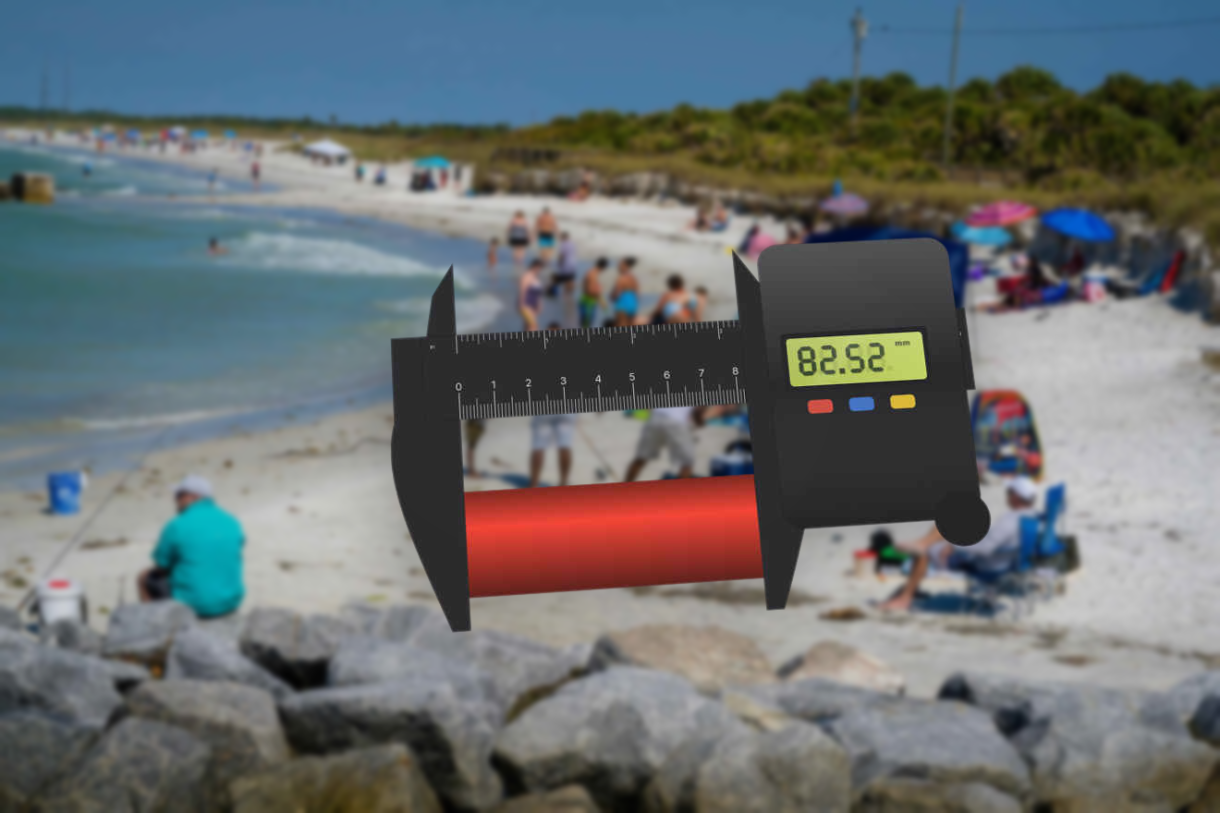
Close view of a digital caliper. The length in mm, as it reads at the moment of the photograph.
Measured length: 82.52 mm
